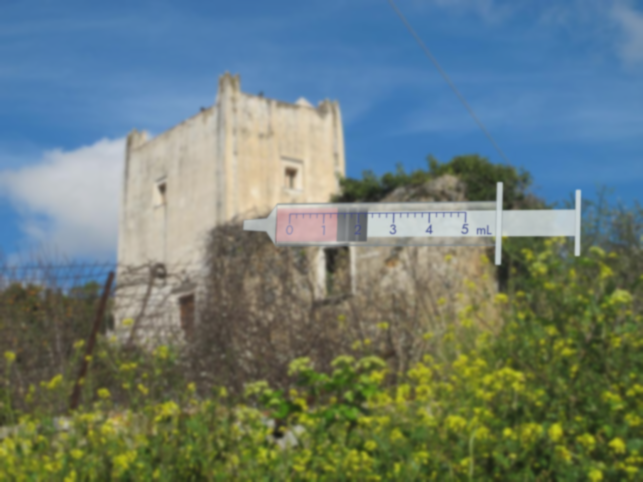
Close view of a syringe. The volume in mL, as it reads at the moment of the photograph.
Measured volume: 1.4 mL
